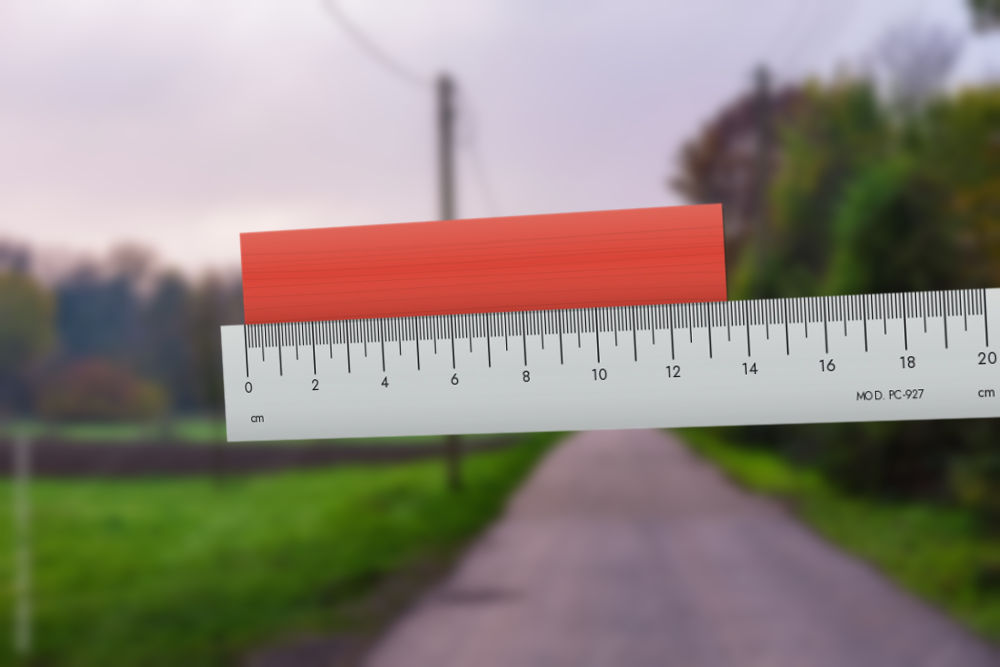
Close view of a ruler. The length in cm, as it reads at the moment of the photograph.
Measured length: 13.5 cm
